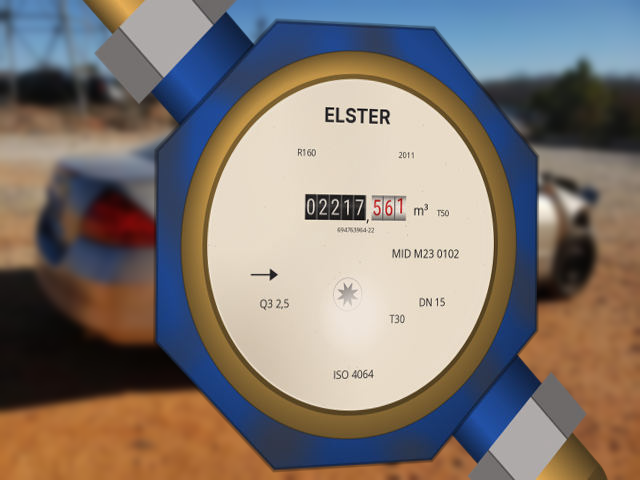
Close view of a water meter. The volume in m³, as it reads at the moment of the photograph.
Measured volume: 2217.561 m³
